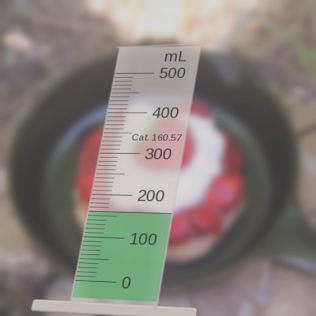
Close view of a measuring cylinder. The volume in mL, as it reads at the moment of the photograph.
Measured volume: 160 mL
